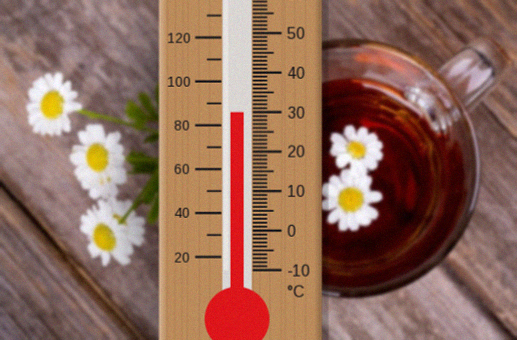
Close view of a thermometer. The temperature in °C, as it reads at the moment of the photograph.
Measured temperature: 30 °C
